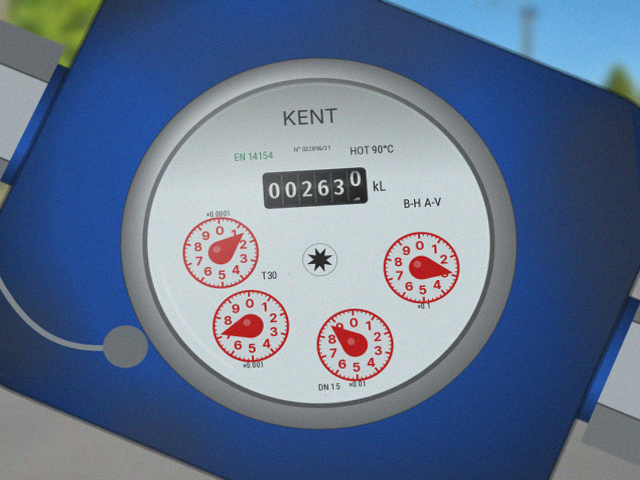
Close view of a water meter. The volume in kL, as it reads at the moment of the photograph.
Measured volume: 2630.2871 kL
